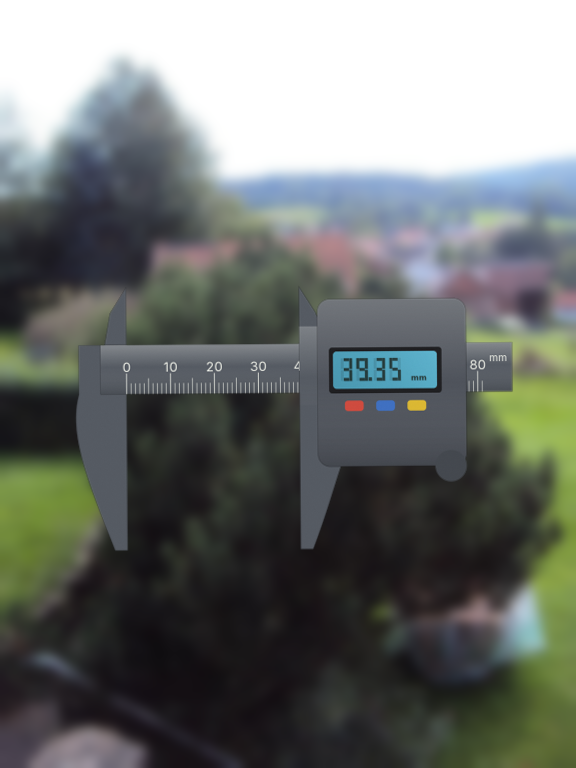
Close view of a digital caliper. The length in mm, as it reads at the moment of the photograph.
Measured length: 39.35 mm
